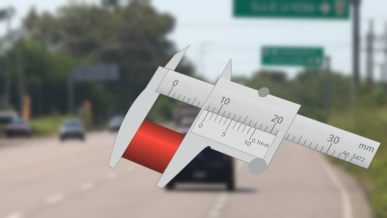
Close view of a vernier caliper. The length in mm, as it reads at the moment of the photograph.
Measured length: 8.4 mm
